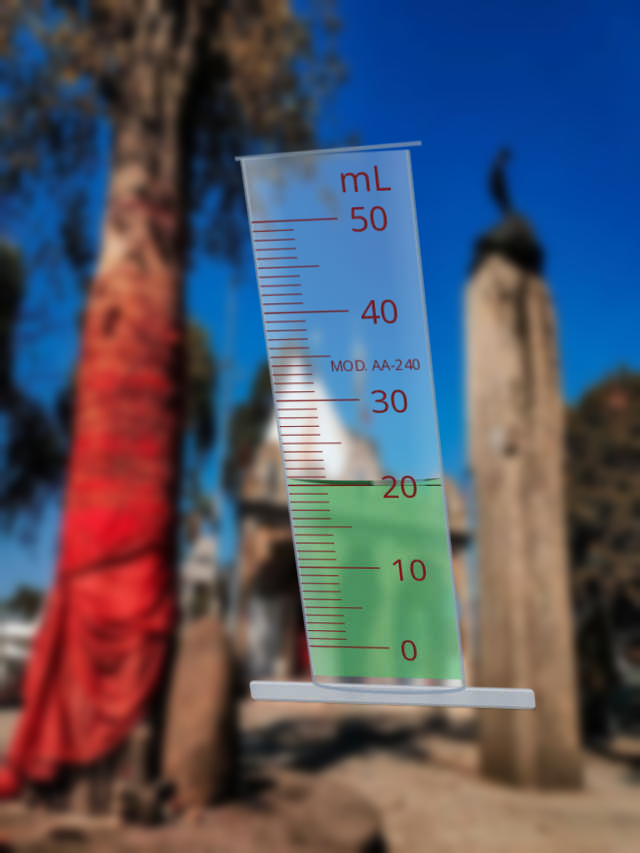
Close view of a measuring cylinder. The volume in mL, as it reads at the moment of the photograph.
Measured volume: 20 mL
